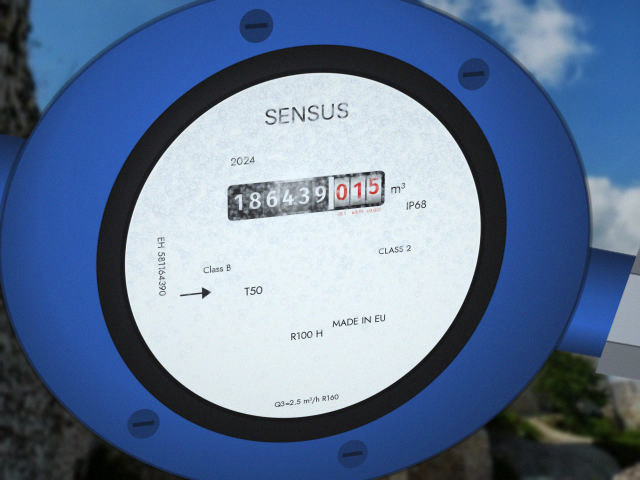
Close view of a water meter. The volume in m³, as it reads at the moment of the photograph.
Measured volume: 186439.015 m³
